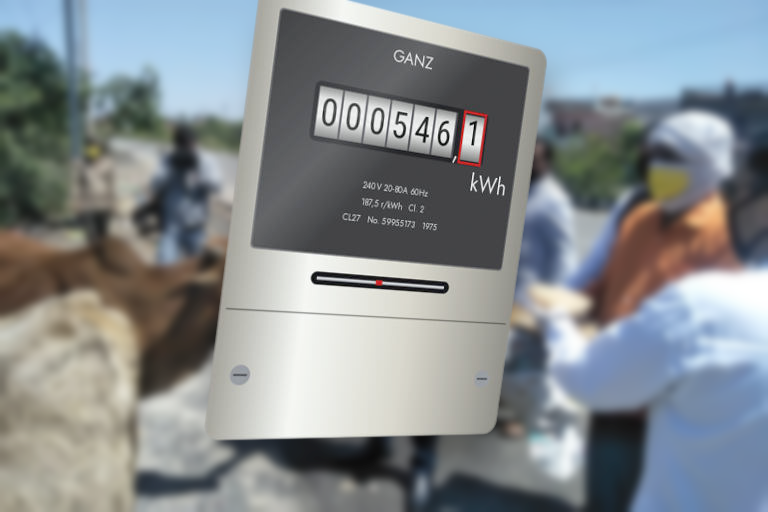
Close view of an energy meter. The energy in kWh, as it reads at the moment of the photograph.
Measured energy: 546.1 kWh
